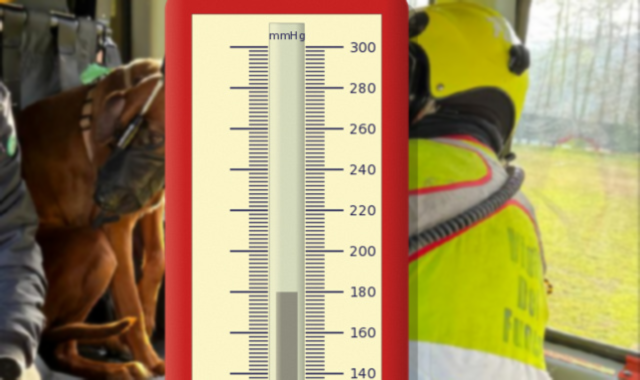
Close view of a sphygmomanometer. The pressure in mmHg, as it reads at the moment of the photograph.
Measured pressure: 180 mmHg
